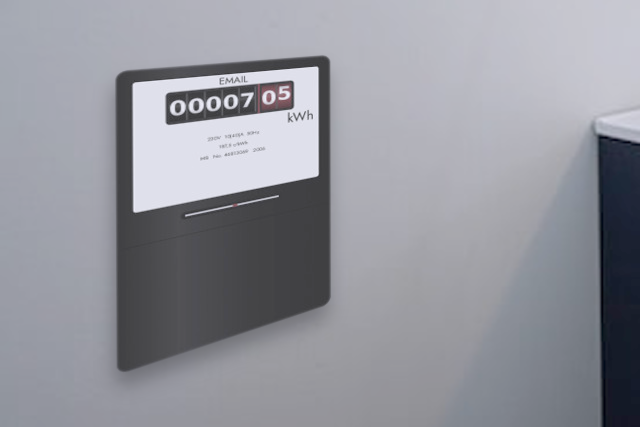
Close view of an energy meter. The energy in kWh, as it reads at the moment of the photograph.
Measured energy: 7.05 kWh
